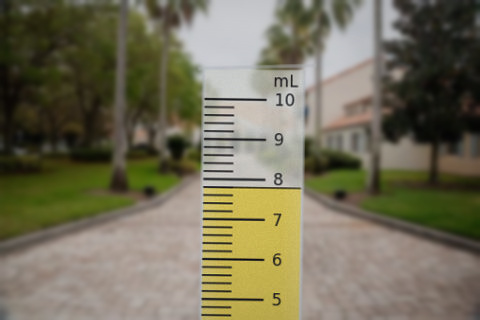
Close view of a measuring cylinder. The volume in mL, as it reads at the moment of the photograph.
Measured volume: 7.8 mL
